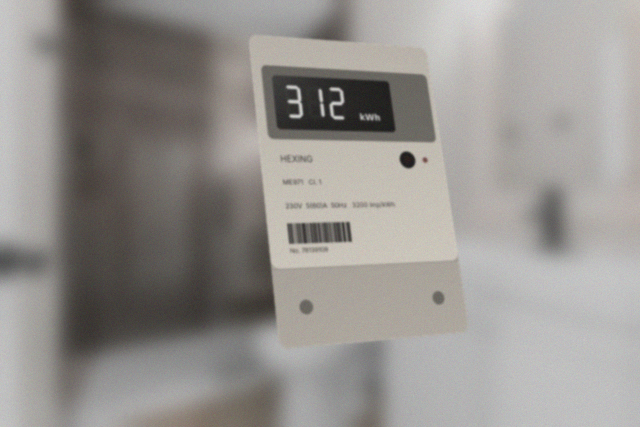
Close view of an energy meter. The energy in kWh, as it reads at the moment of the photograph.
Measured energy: 312 kWh
